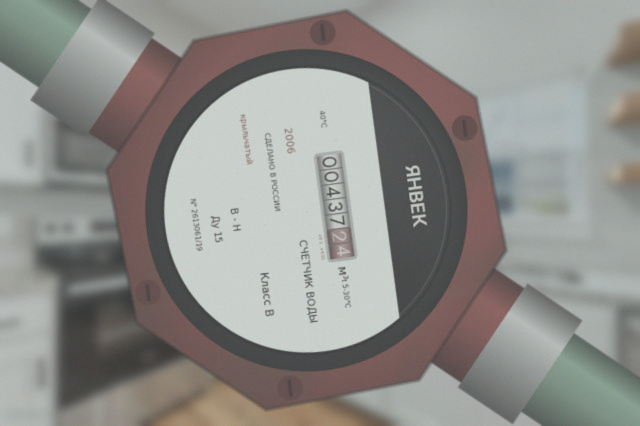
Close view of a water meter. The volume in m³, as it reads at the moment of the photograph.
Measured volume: 437.24 m³
